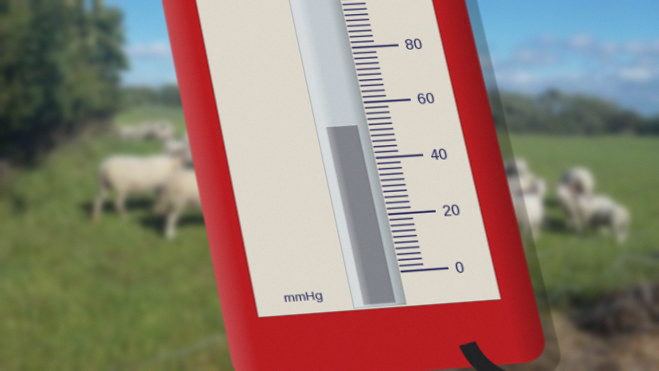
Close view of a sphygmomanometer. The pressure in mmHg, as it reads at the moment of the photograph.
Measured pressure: 52 mmHg
